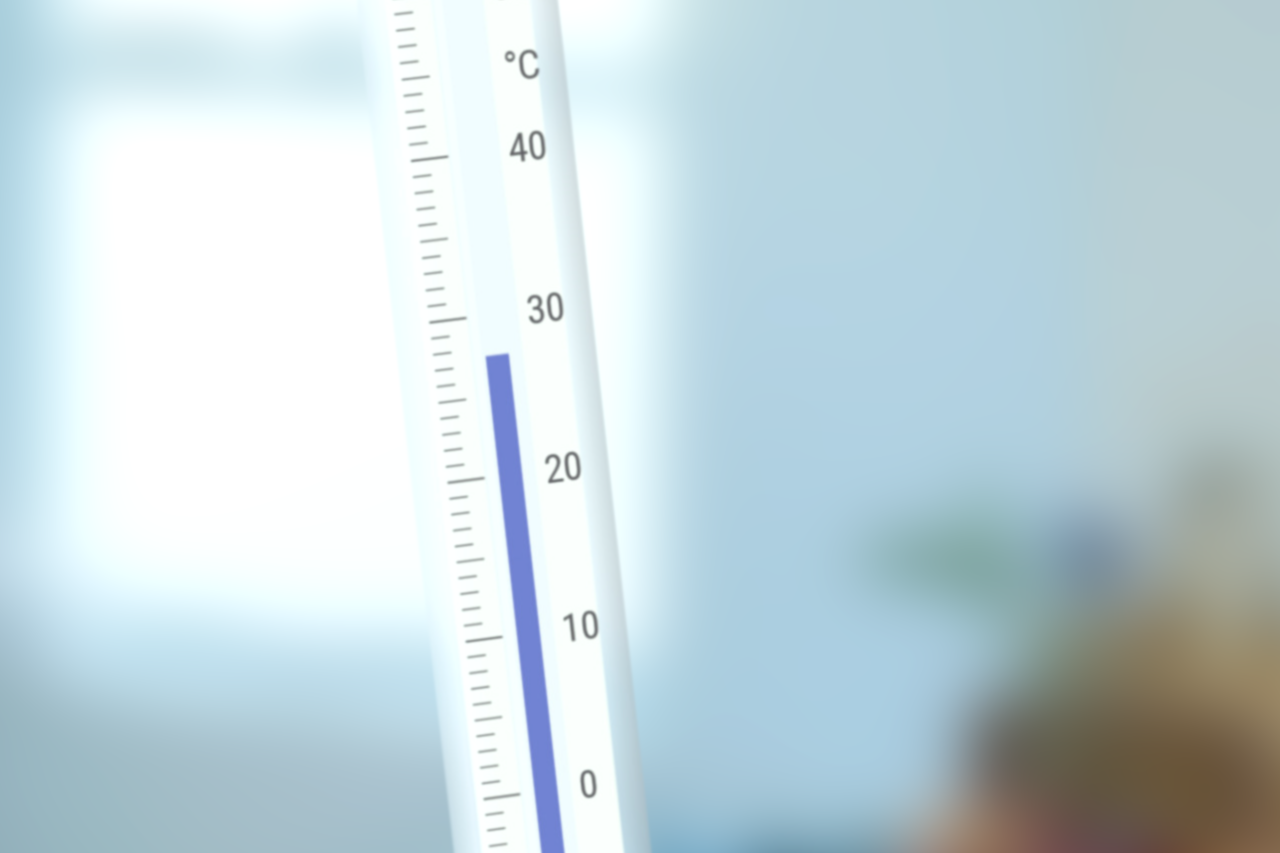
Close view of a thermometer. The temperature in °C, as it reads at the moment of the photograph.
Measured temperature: 27.5 °C
